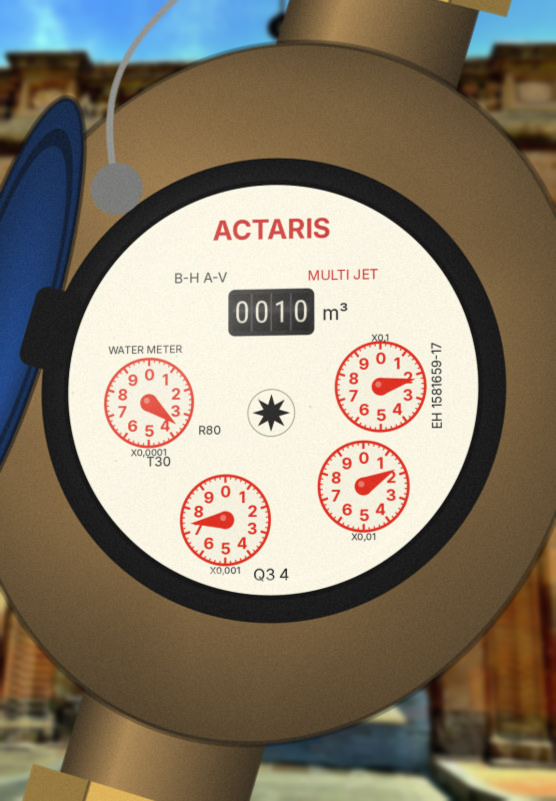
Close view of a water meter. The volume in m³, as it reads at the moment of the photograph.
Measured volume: 10.2173 m³
